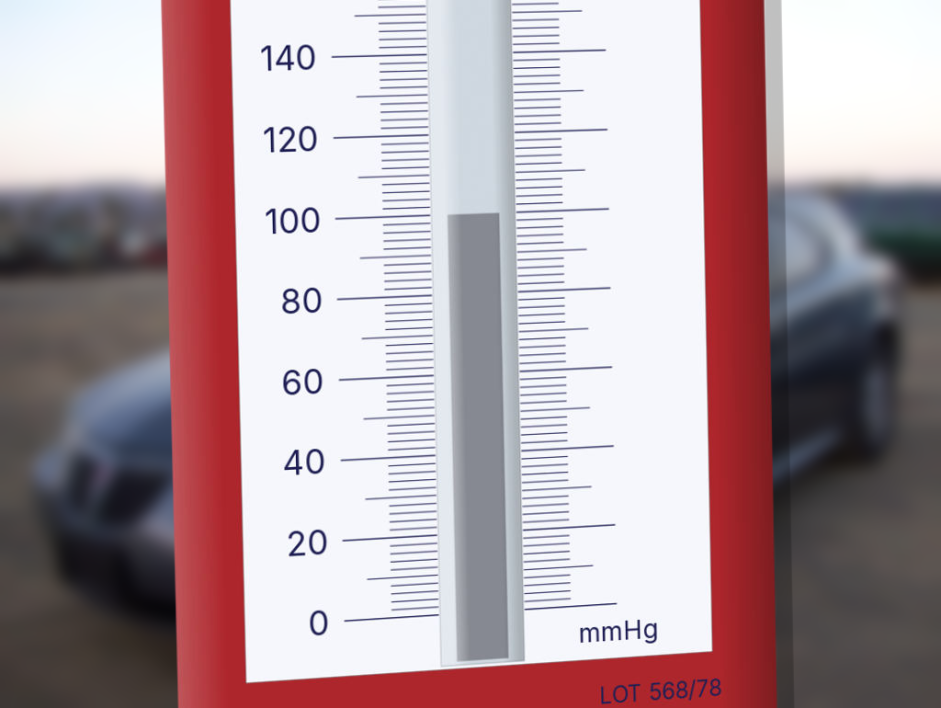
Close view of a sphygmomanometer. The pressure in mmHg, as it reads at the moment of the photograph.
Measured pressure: 100 mmHg
